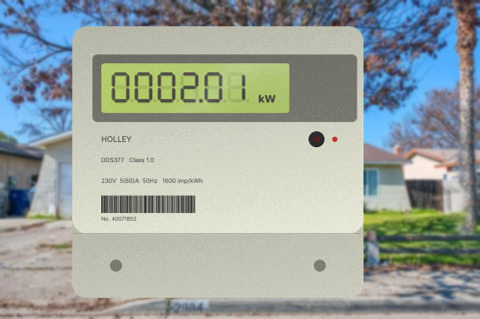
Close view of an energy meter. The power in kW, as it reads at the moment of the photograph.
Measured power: 2.01 kW
